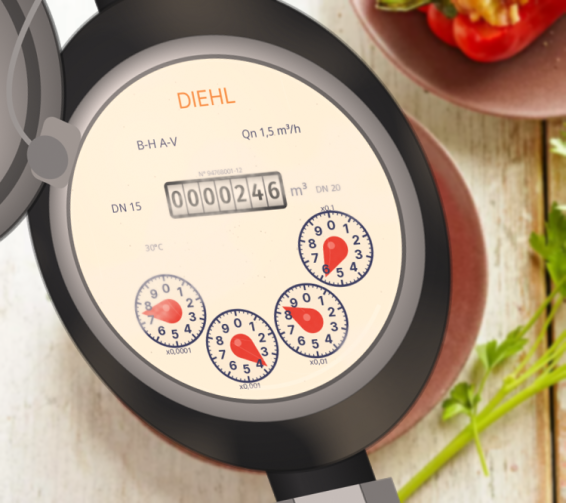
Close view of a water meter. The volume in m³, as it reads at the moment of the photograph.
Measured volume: 246.5837 m³
